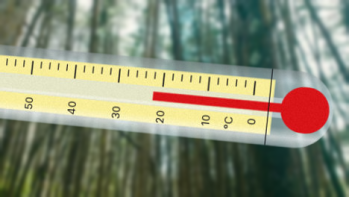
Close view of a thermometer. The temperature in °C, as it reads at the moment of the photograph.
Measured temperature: 22 °C
